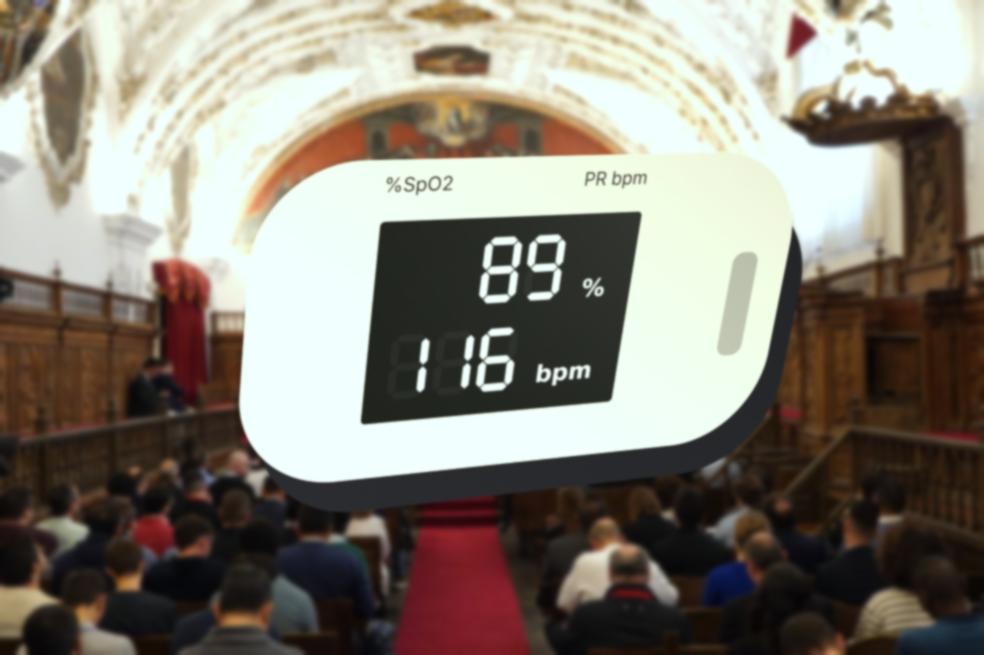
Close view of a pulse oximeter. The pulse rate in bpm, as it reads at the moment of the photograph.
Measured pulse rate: 116 bpm
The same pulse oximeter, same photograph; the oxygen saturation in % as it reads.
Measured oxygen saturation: 89 %
